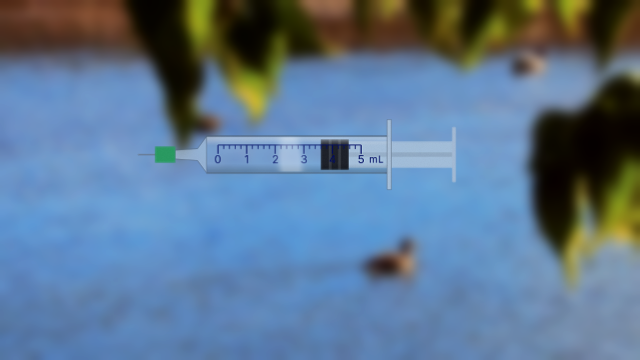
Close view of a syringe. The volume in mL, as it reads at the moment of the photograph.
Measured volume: 3.6 mL
